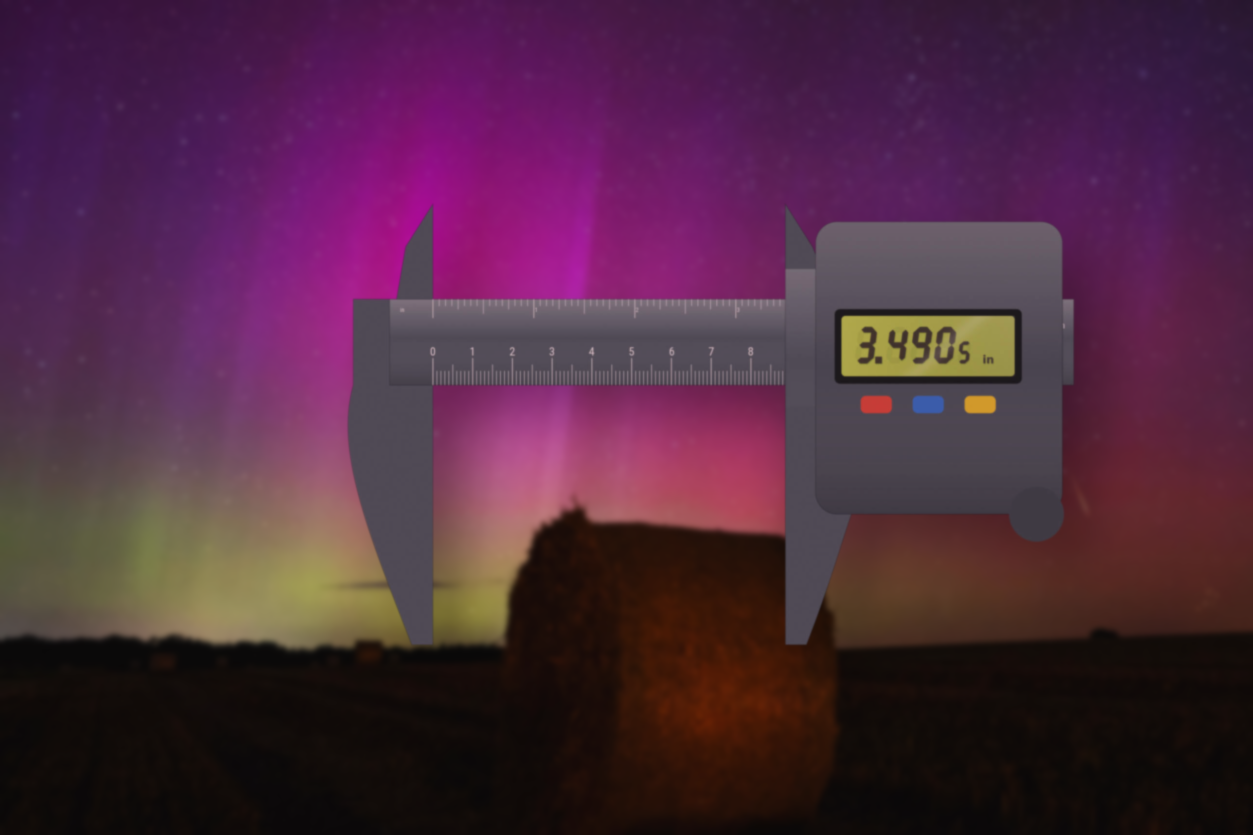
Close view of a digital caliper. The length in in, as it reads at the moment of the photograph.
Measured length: 3.4905 in
